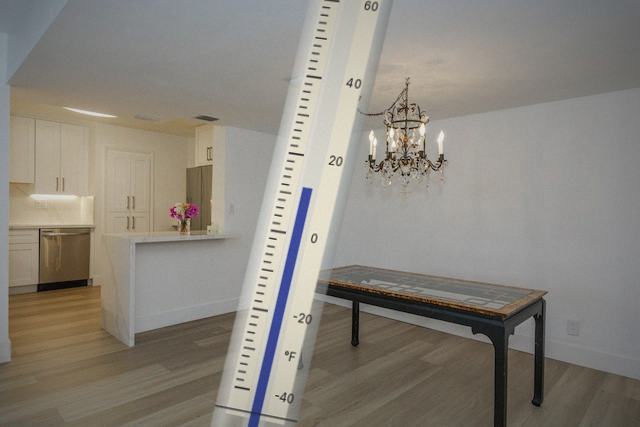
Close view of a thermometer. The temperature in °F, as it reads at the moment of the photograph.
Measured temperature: 12 °F
